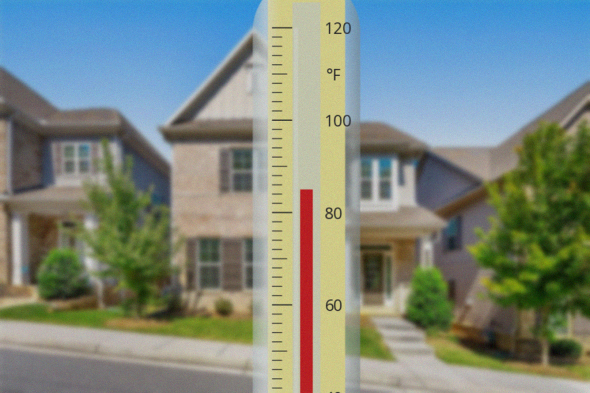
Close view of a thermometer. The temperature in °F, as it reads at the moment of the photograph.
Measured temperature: 85 °F
